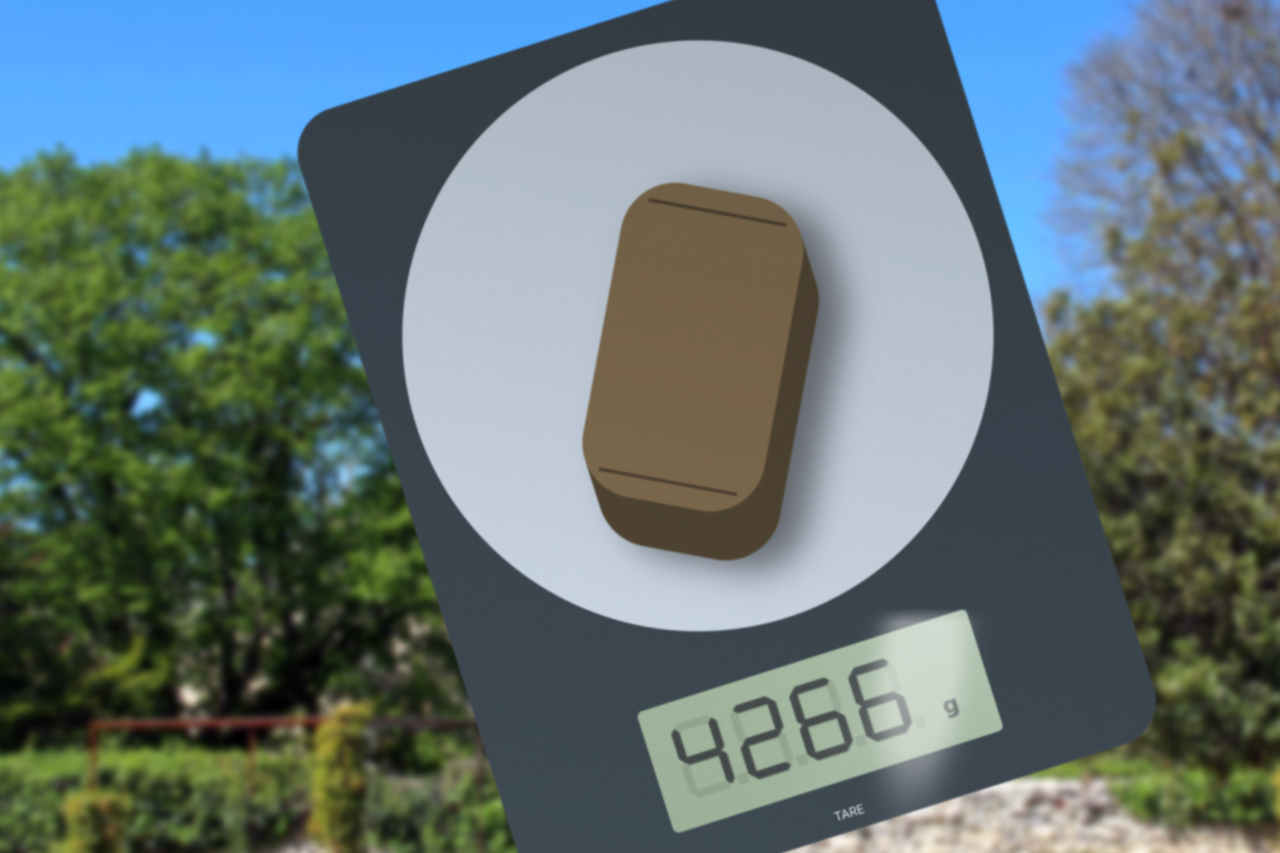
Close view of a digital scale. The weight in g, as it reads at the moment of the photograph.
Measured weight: 4266 g
